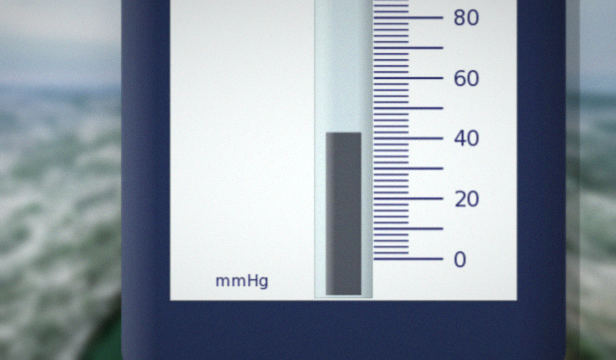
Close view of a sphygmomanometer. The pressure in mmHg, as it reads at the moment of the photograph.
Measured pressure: 42 mmHg
